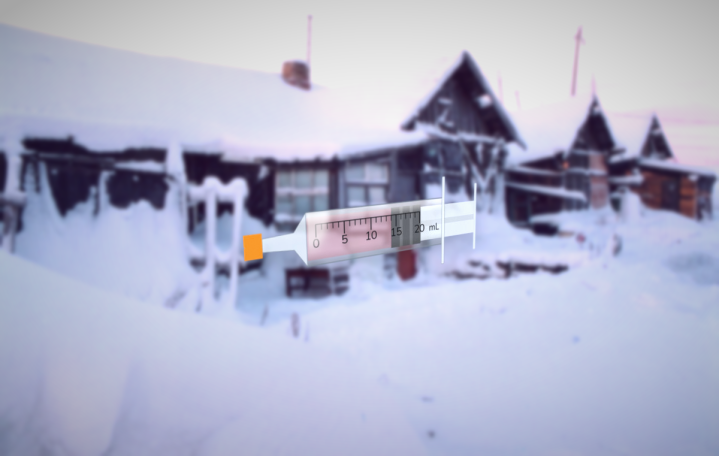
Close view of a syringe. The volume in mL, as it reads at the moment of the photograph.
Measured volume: 14 mL
